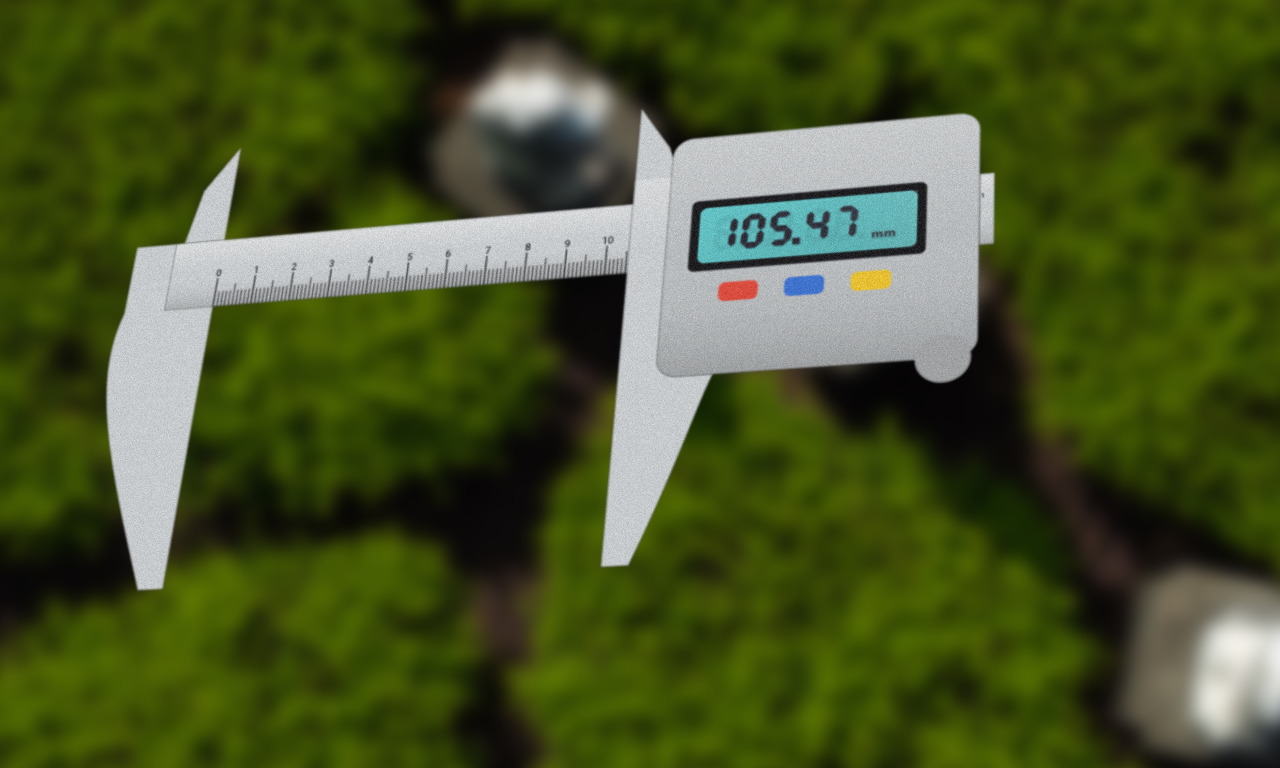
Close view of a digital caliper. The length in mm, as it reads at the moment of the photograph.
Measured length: 105.47 mm
